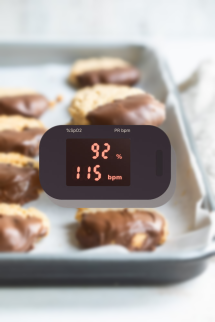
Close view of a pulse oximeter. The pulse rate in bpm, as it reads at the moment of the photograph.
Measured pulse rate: 115 bpm
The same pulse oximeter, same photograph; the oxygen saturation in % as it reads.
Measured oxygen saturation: 92 %
